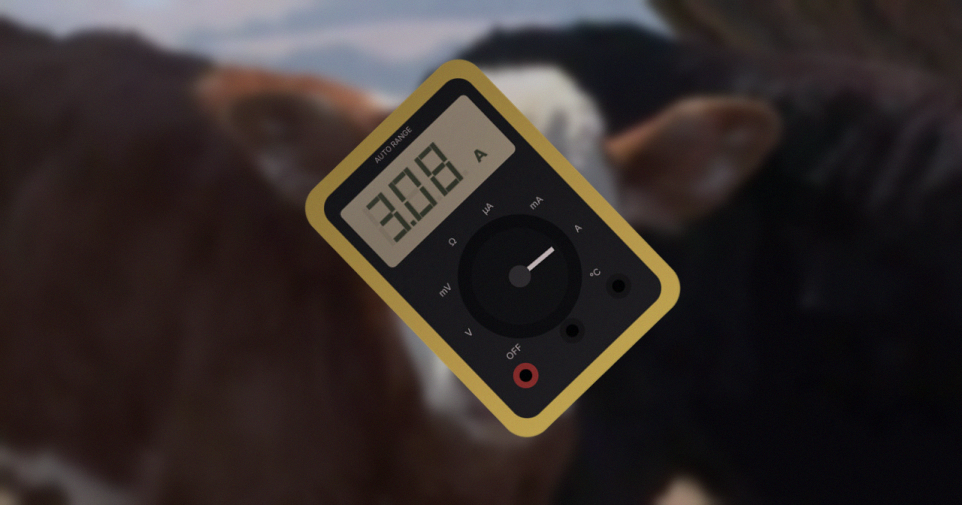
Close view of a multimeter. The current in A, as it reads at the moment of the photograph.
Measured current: 3.08 A
